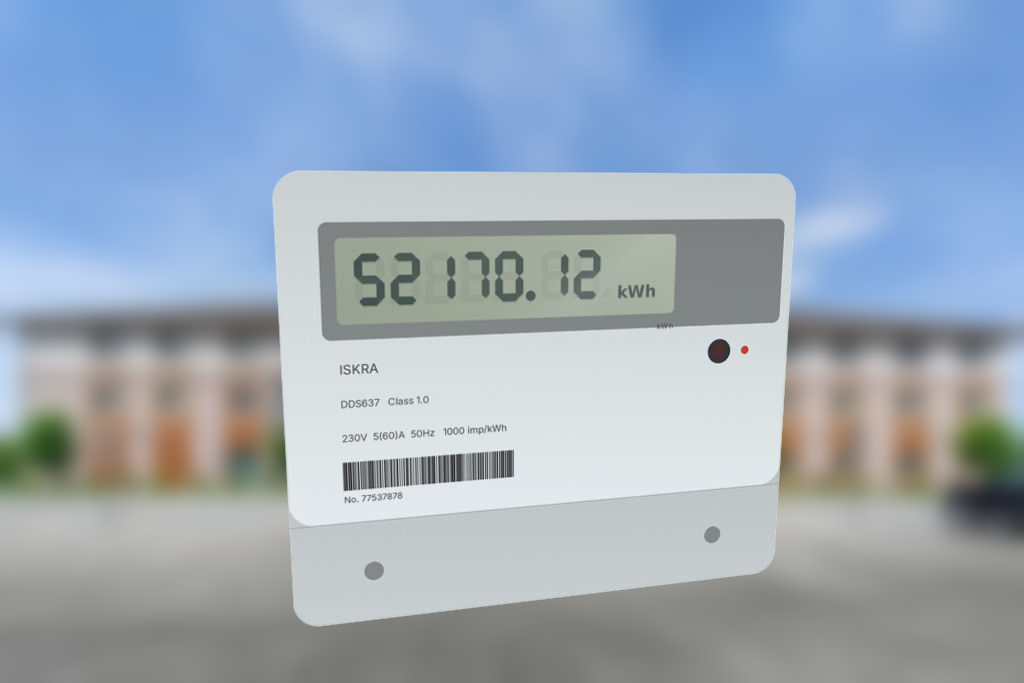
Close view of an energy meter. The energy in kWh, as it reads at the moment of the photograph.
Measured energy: 52170.12 kWh
